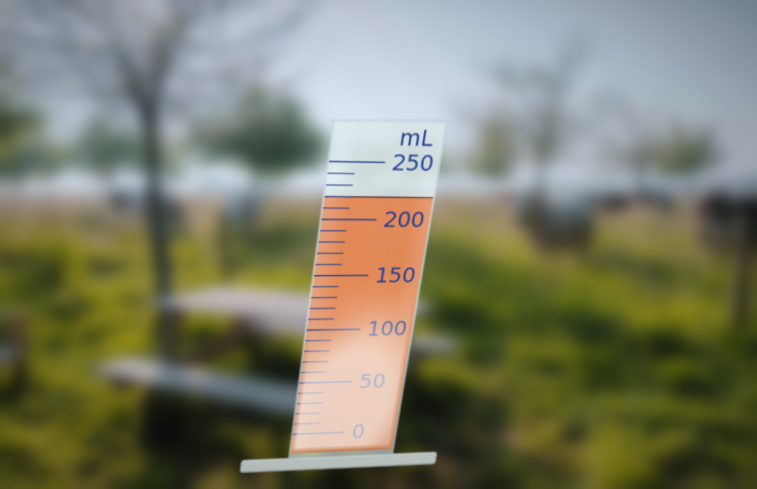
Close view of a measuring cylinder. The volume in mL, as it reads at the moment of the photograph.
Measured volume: 220 mL
